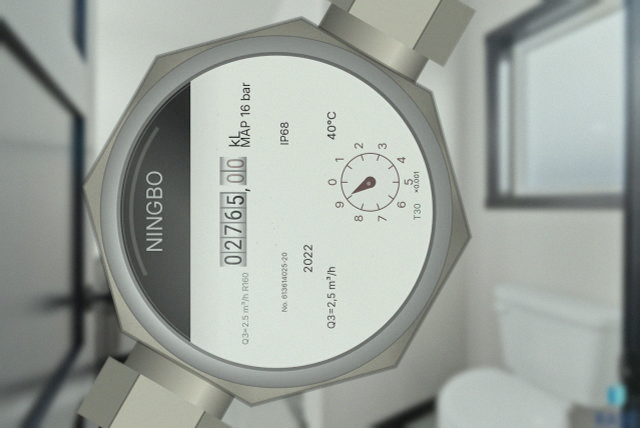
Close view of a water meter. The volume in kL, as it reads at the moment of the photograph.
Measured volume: 2764.999 kL
